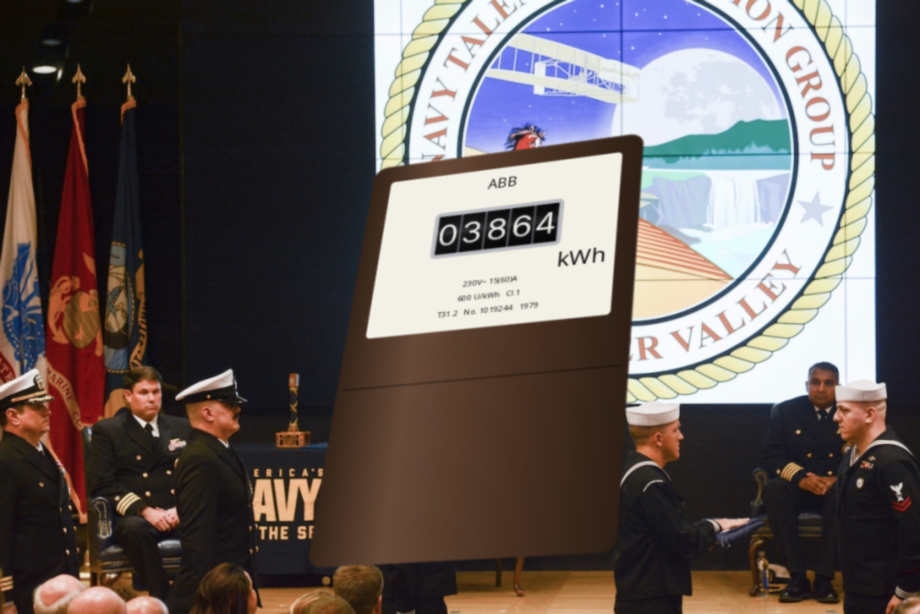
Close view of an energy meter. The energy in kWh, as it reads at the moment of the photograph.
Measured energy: 3864 kWh
